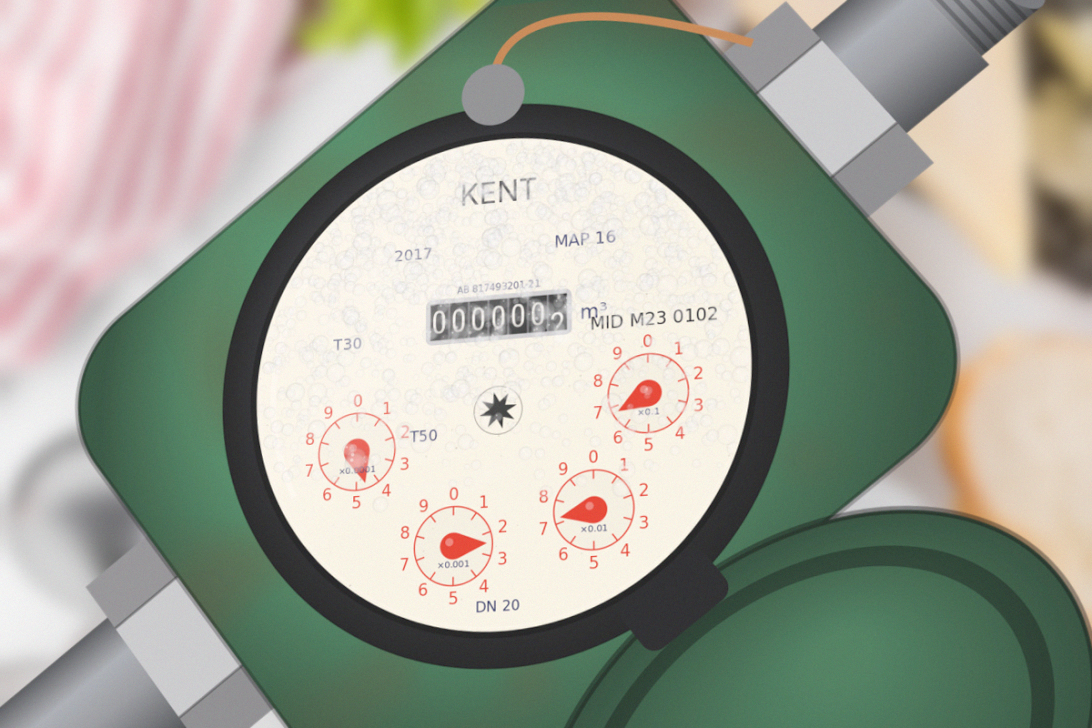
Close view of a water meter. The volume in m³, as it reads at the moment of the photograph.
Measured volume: 1.6724 m³
